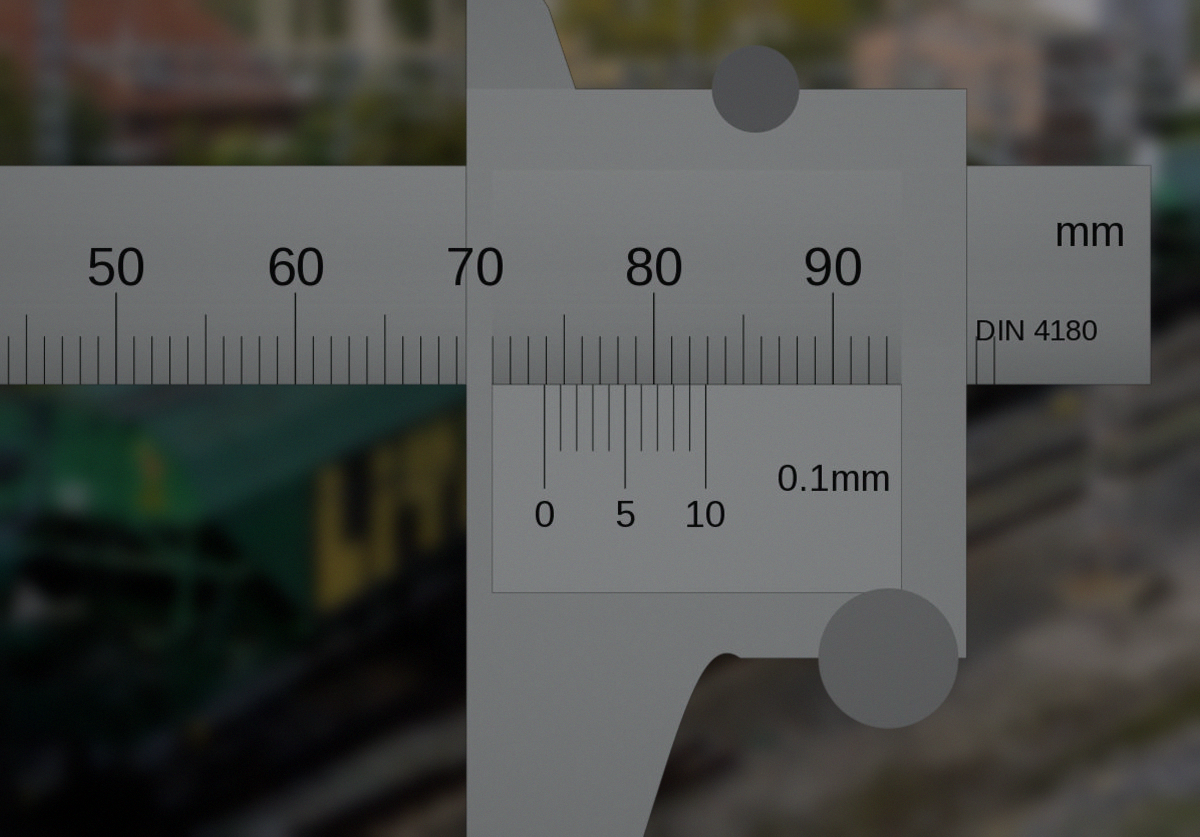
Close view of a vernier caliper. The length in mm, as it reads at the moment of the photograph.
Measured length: 73.9 mm
